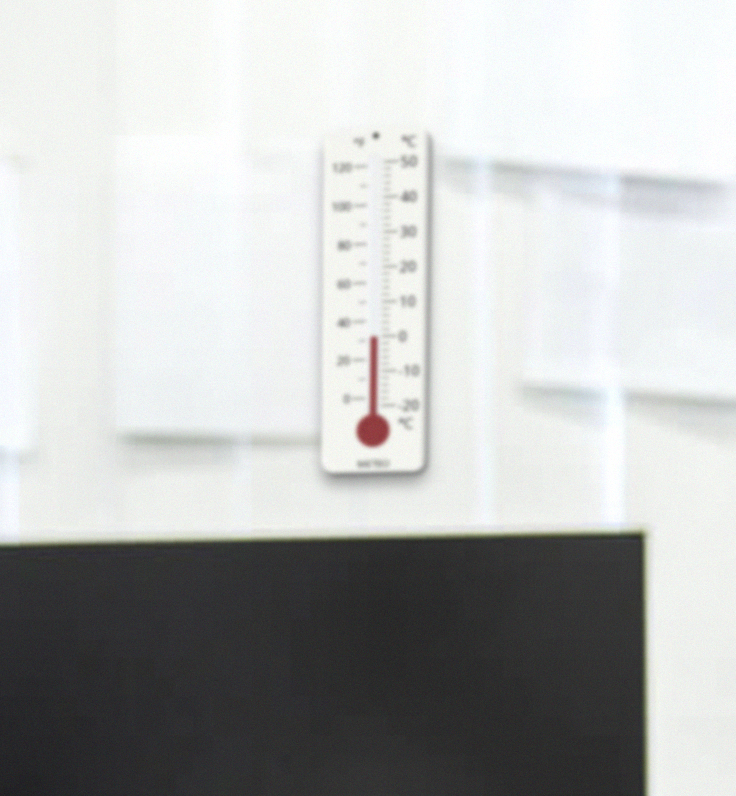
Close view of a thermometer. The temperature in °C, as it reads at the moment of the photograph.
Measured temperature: 0 °C
